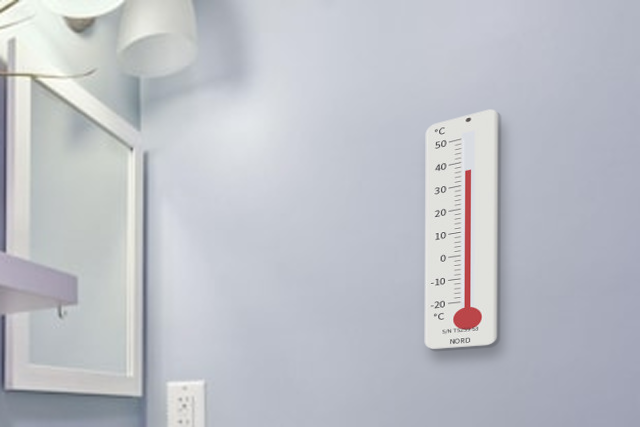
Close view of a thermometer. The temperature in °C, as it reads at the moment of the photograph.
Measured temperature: 36 °C
